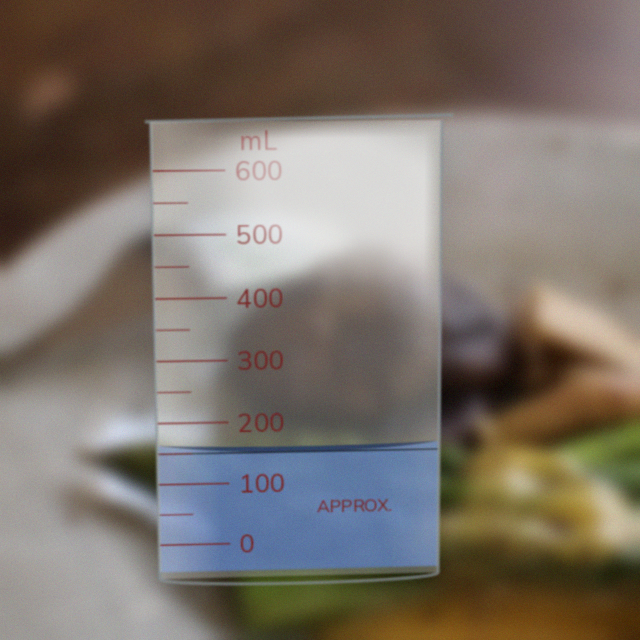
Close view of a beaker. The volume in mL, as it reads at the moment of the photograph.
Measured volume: 150 mL
